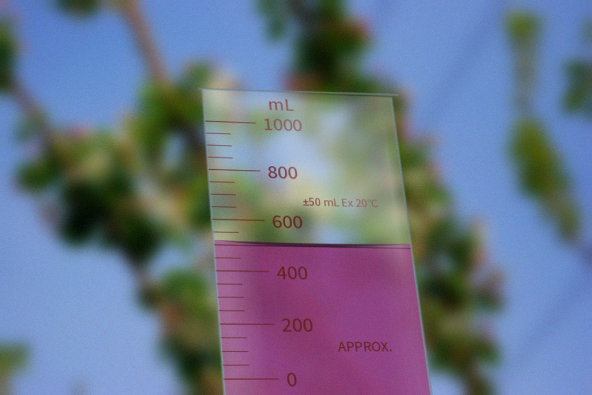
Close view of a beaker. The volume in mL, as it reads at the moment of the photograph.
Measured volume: 500 mL
